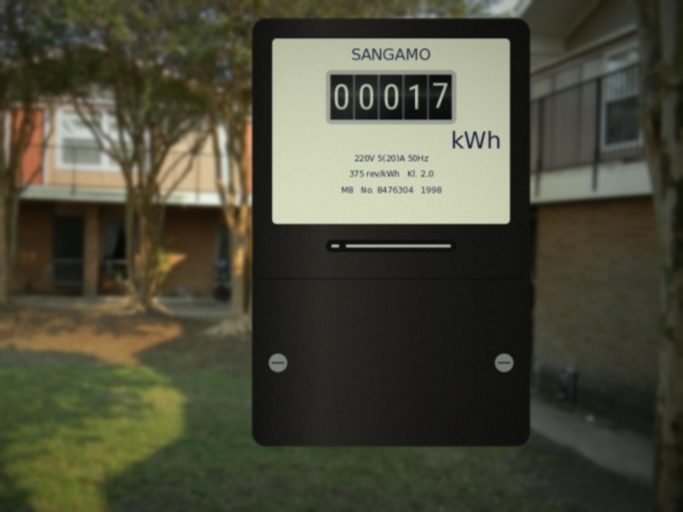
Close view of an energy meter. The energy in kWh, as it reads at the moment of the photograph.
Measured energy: 17 kWh
